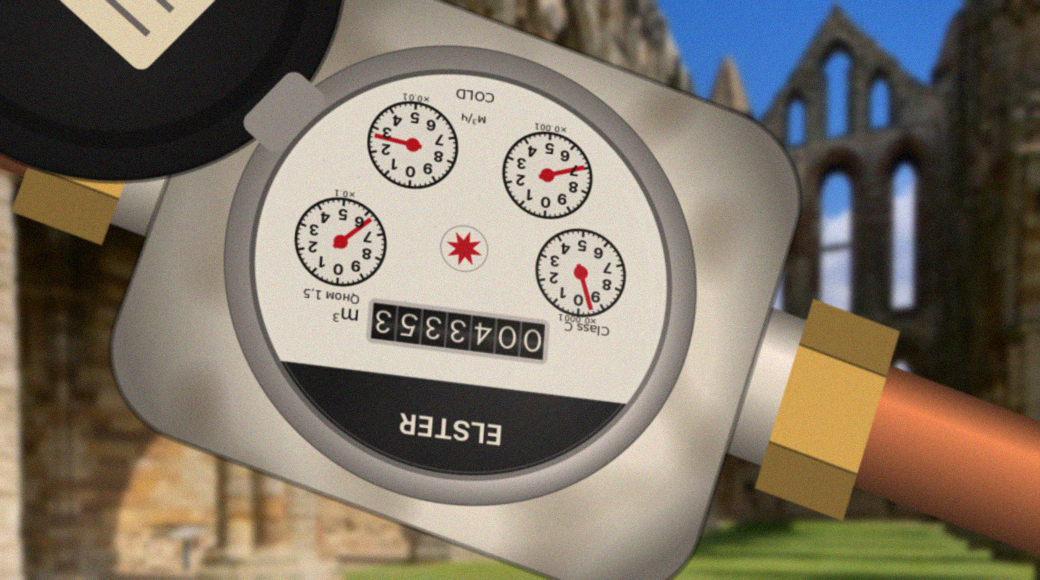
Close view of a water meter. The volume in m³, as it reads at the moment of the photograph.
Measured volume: 43353.6269 m³
